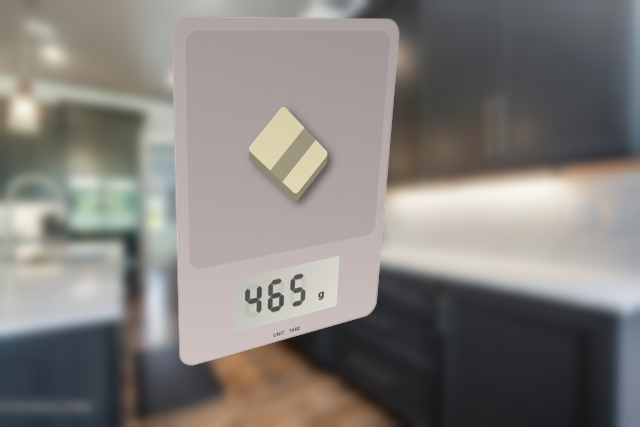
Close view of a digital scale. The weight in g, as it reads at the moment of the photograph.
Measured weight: 465 g
